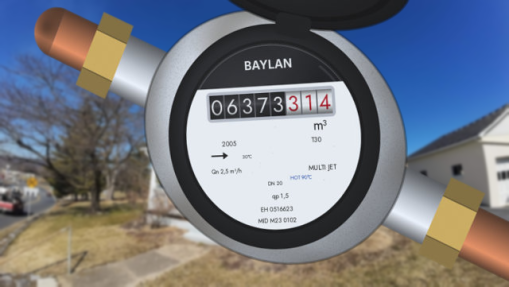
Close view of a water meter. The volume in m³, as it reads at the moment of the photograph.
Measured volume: 6373.314 m³
